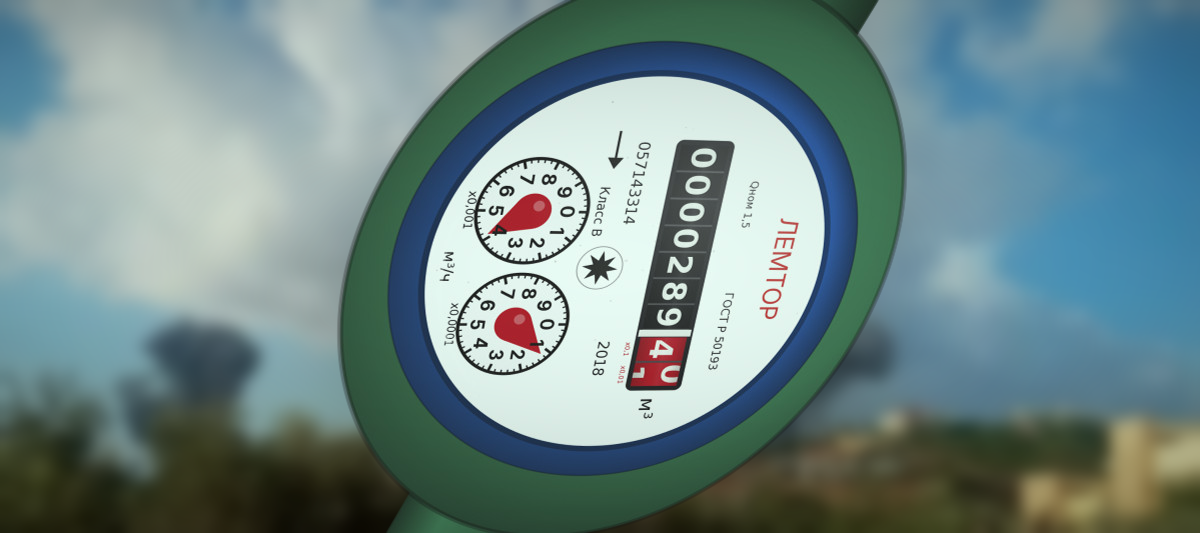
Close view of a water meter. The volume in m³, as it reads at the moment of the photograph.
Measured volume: 289.4041 m³
